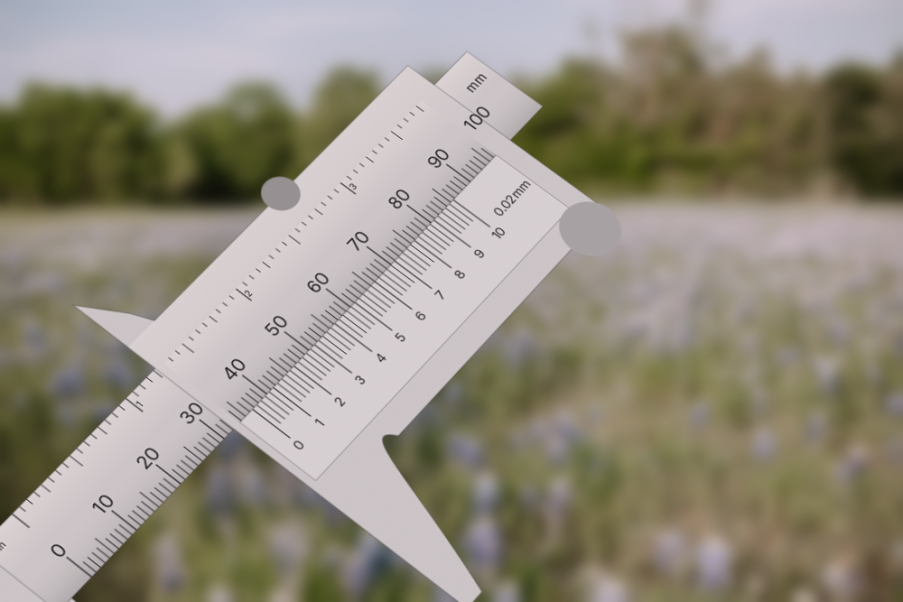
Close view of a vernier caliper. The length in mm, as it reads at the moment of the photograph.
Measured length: 36.6 mm
